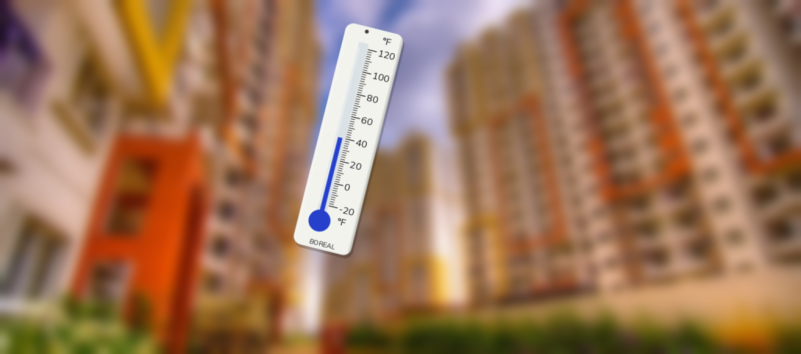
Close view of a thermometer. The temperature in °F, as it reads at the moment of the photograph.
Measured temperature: 40 °F
